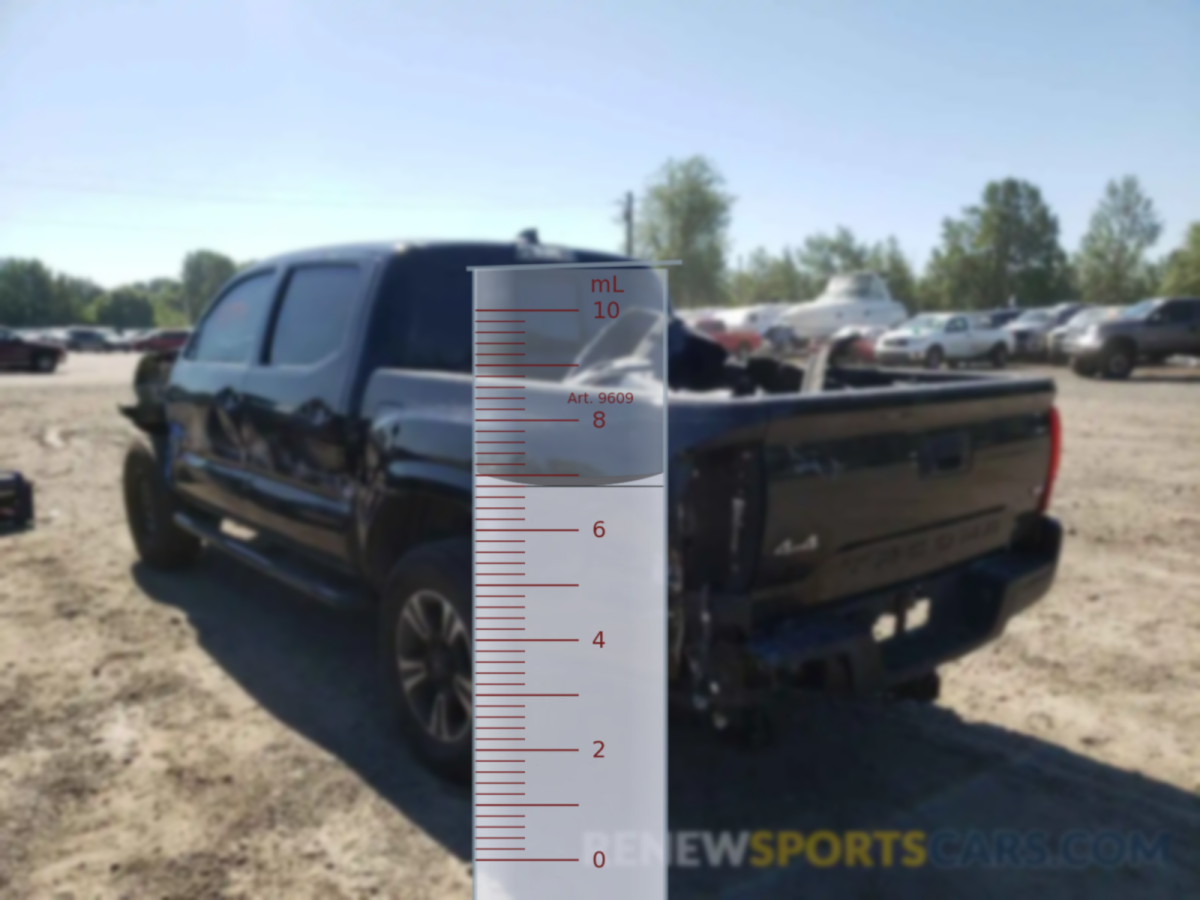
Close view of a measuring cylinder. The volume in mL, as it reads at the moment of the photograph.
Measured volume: 6.8 mL
